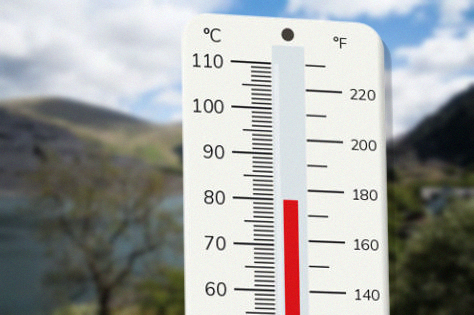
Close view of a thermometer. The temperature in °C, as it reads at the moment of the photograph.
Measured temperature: 80 °C
